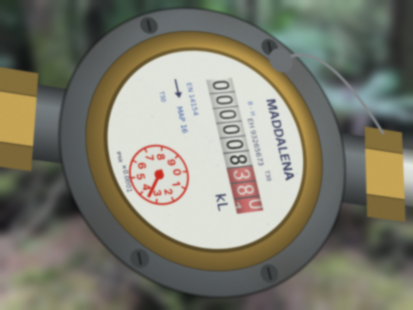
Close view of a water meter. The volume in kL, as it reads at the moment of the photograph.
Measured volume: 8.3803 kL
